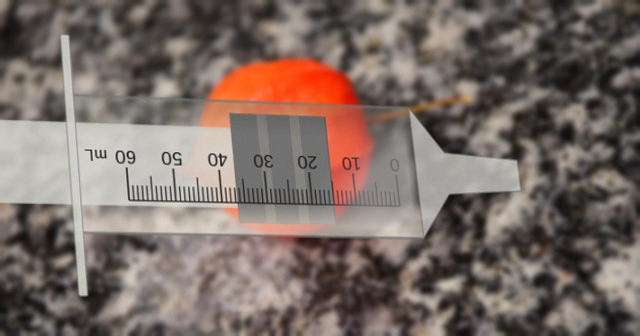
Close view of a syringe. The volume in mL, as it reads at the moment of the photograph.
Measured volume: 15 mL
